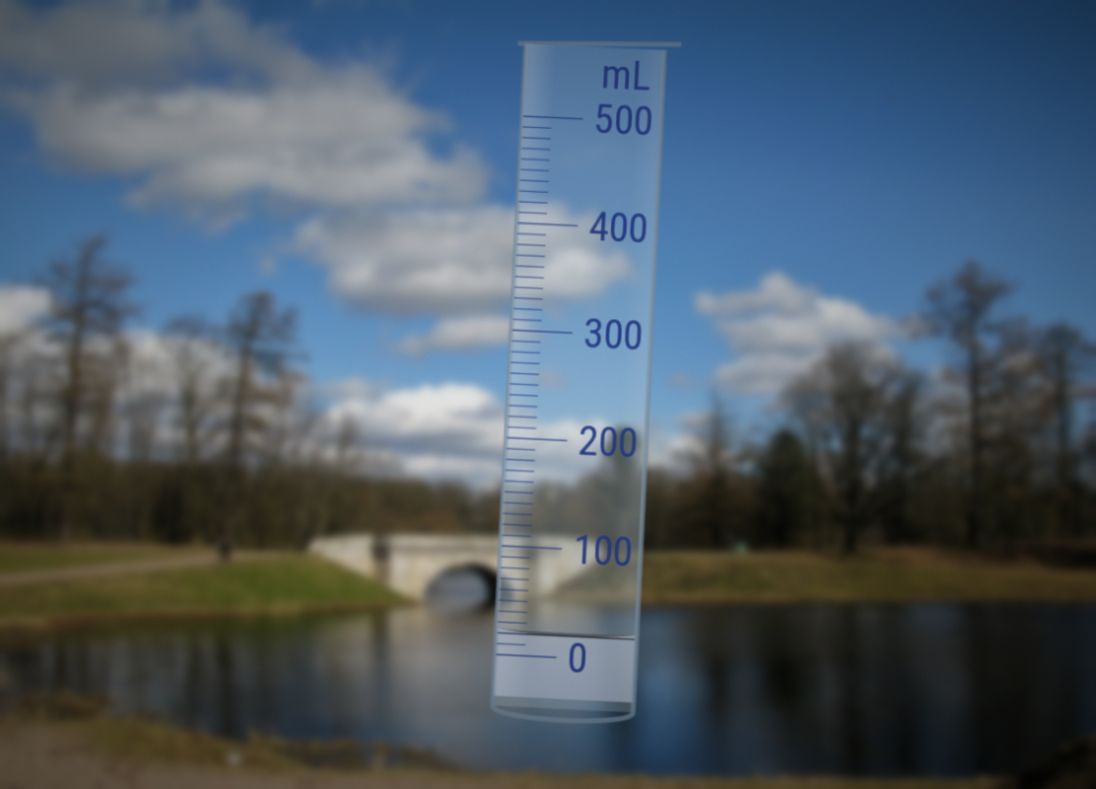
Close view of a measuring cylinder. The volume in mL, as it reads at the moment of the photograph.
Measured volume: 20 mL
